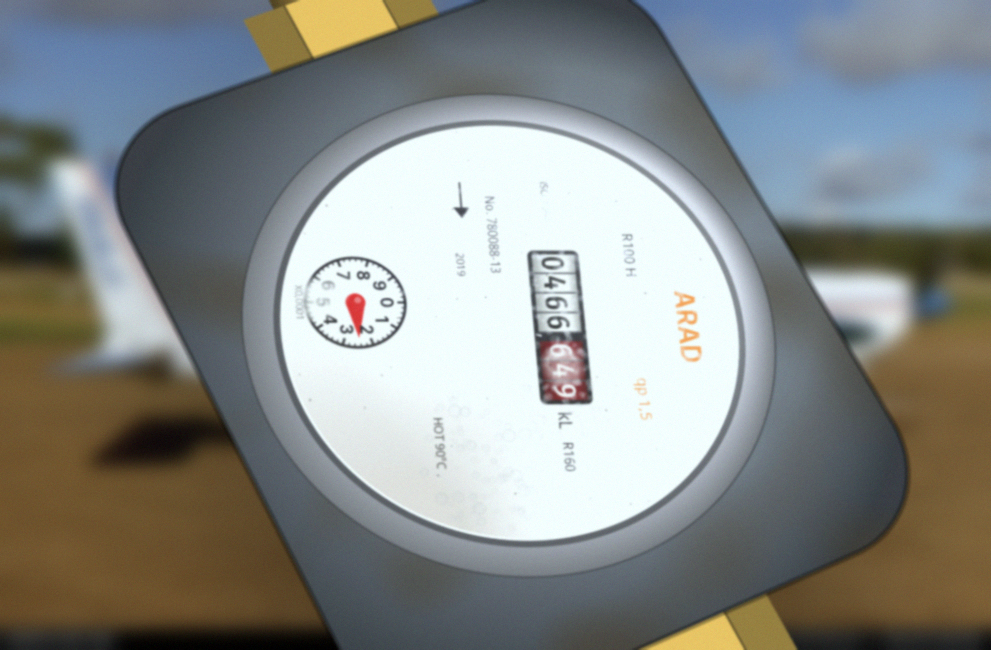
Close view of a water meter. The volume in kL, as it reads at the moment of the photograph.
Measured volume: 466.6492 kL
